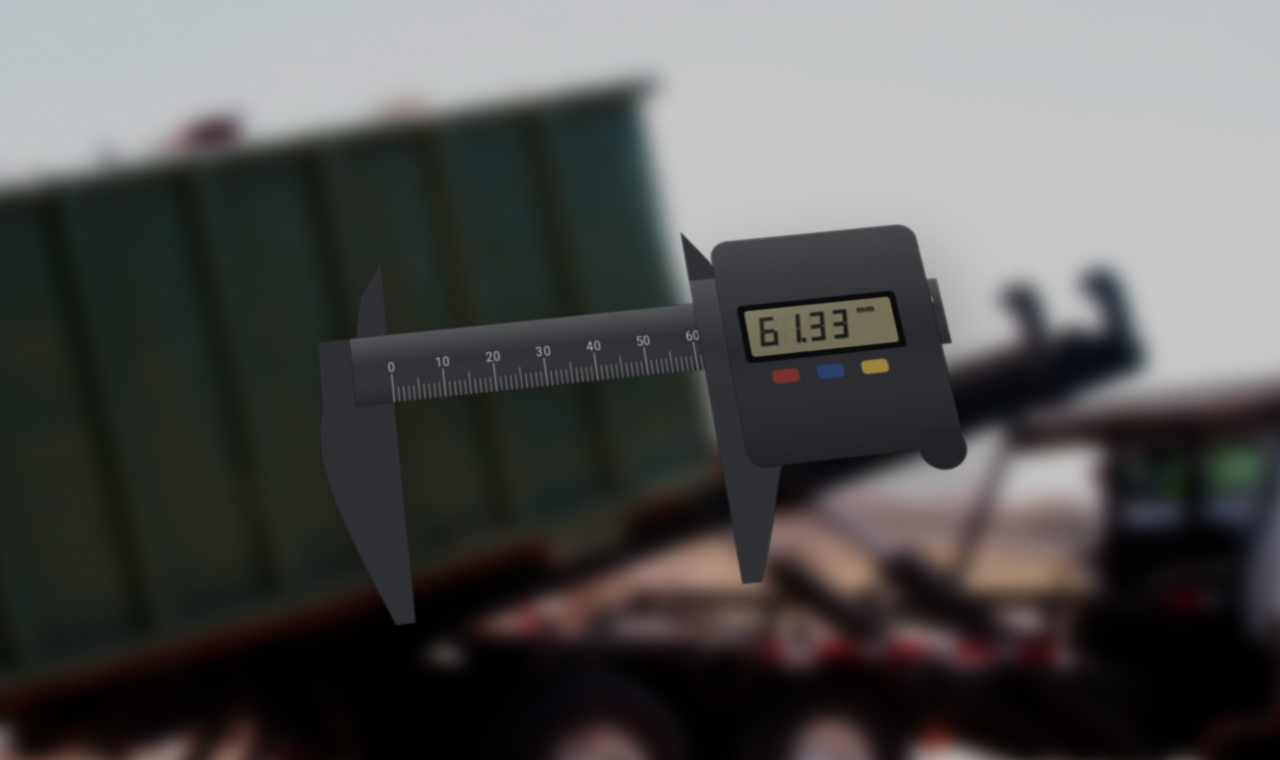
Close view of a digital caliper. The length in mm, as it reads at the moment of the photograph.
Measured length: 61.33 mm
